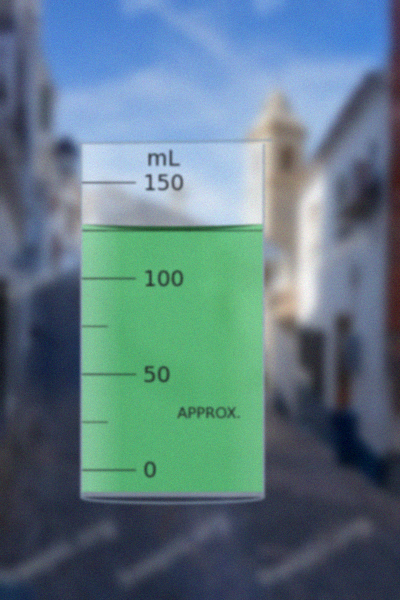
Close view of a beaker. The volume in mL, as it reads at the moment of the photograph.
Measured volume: 125 mL
